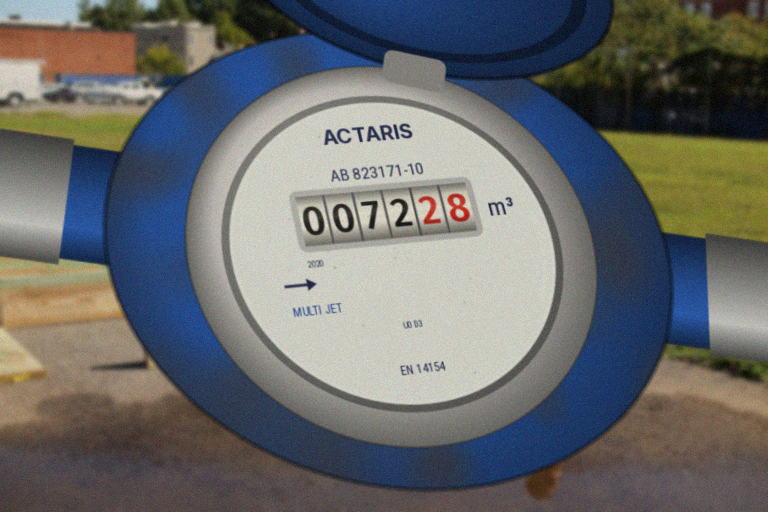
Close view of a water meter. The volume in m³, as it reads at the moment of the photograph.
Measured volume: 72.28 m³
